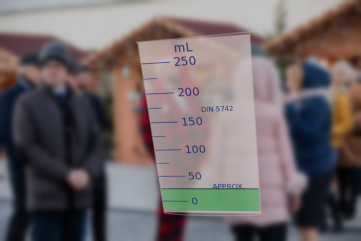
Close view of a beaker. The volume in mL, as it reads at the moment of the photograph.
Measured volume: 25 mL
